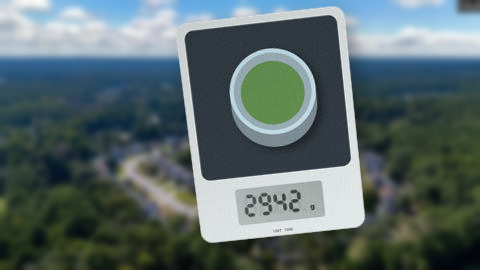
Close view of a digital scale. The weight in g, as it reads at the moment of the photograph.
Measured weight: 2942 g
